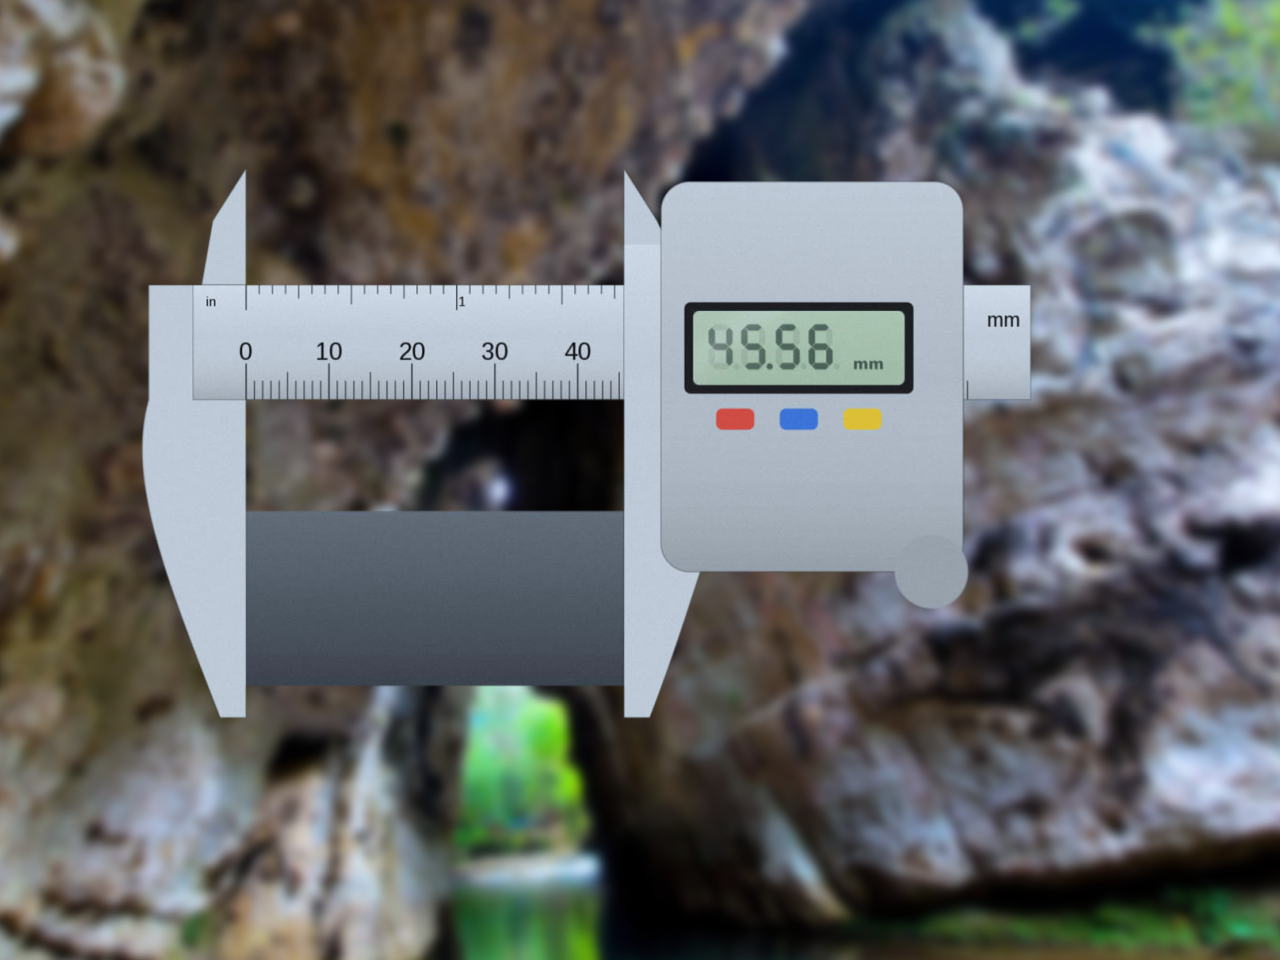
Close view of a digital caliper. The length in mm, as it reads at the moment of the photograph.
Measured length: 45.56 mm
